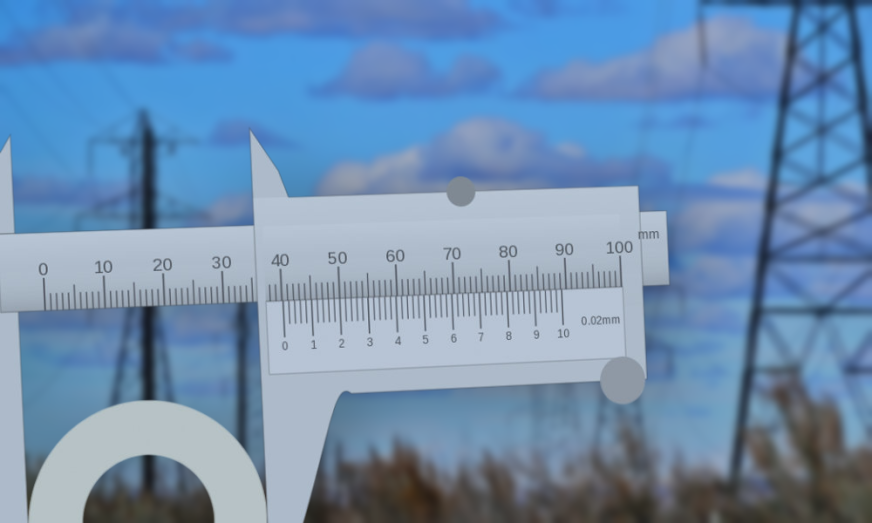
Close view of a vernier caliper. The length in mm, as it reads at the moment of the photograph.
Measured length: 40.2 mm
